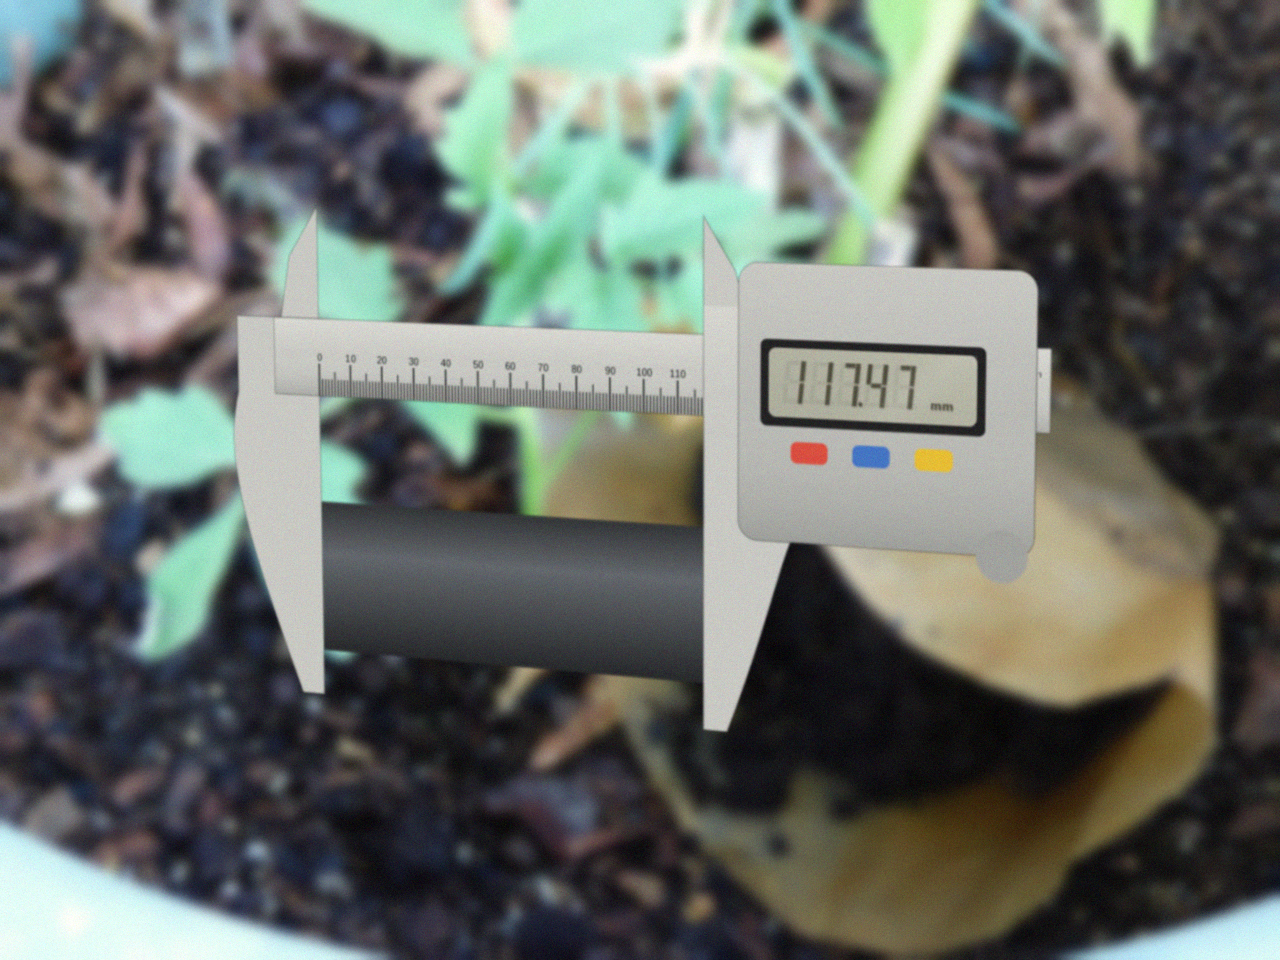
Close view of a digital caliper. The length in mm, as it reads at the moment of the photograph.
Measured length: 117.47 mm
